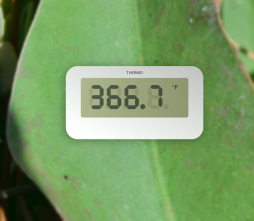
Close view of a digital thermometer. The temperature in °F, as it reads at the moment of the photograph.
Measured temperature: 366.7 °F
